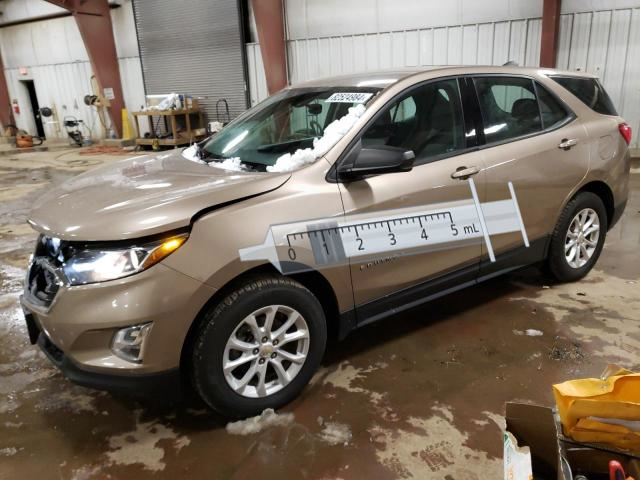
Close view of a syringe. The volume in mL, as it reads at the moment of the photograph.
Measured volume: 0.6 mL
